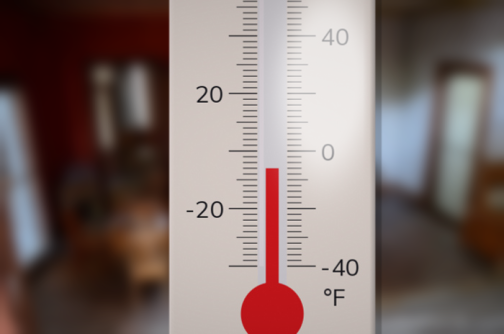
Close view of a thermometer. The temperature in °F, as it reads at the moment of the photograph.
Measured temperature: -6 °F
